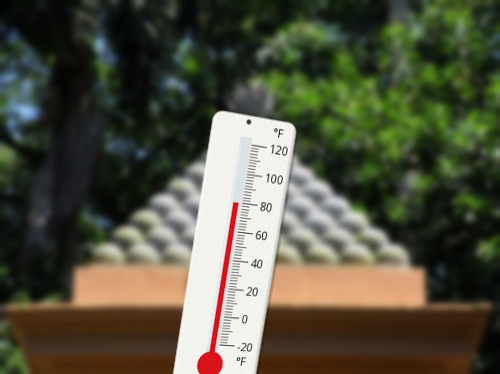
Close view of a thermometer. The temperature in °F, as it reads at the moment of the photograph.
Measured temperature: 80 °F
